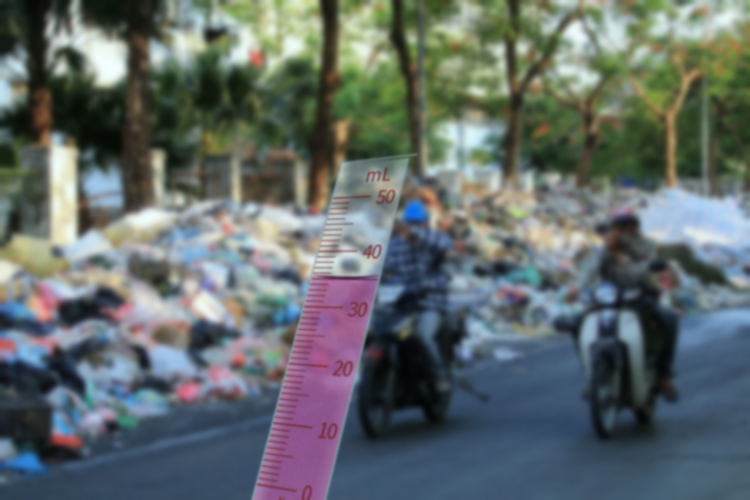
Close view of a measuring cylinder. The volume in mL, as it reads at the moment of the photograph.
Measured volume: 35 mL
